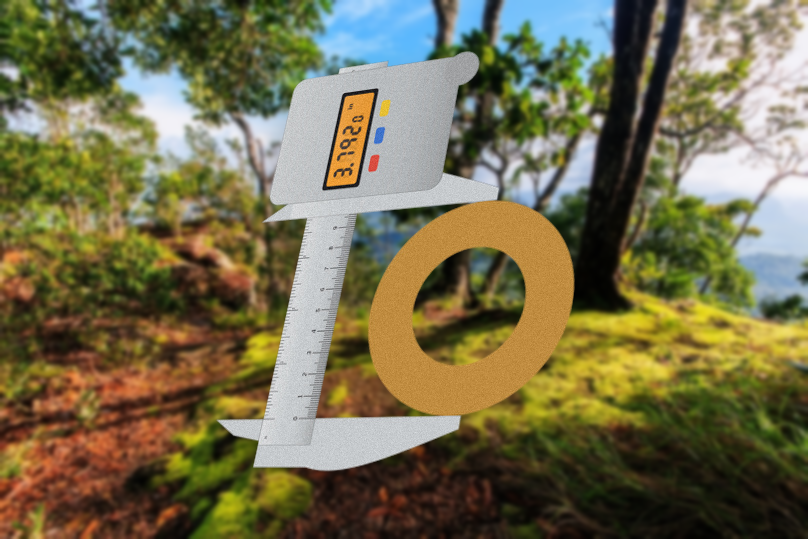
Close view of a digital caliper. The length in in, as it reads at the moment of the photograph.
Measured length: 3.7920 in
